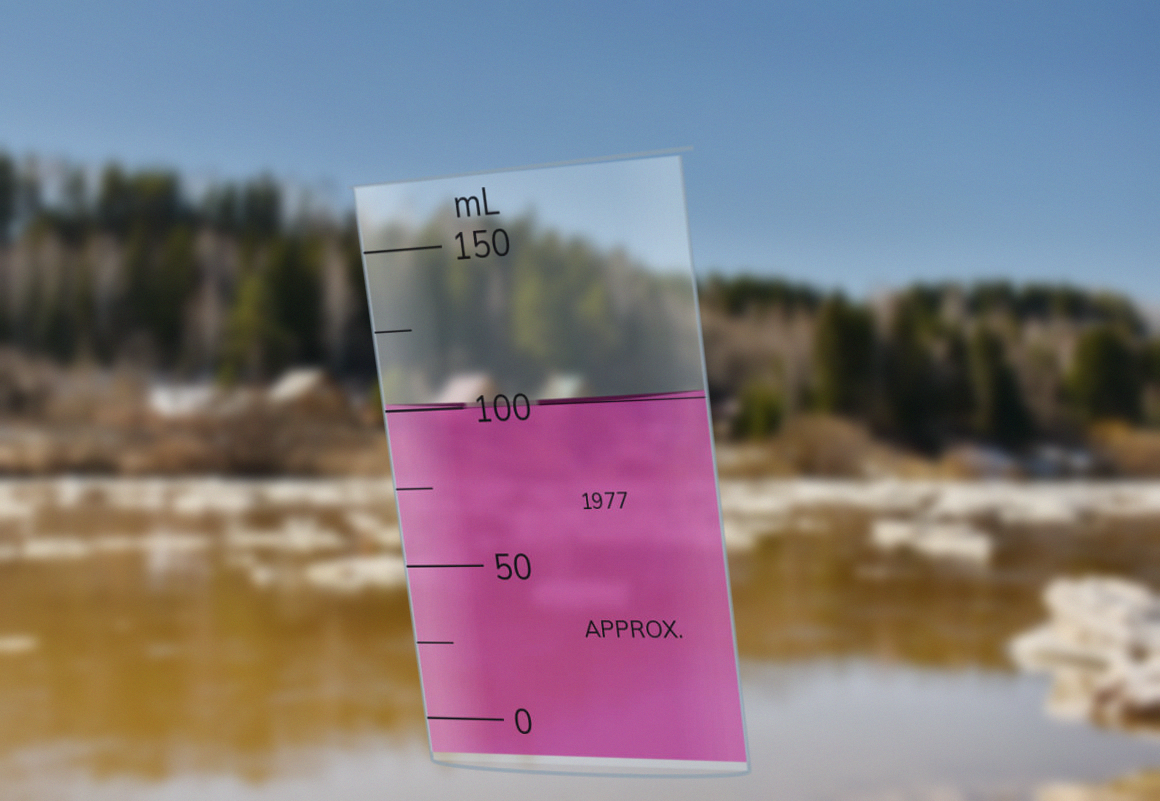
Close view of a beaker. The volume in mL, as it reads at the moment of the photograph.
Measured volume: 100 mL
